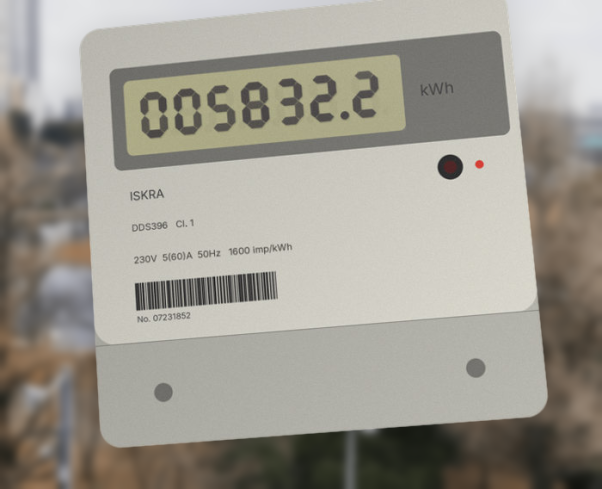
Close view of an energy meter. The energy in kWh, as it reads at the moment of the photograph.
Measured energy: 5832.2 kWh
